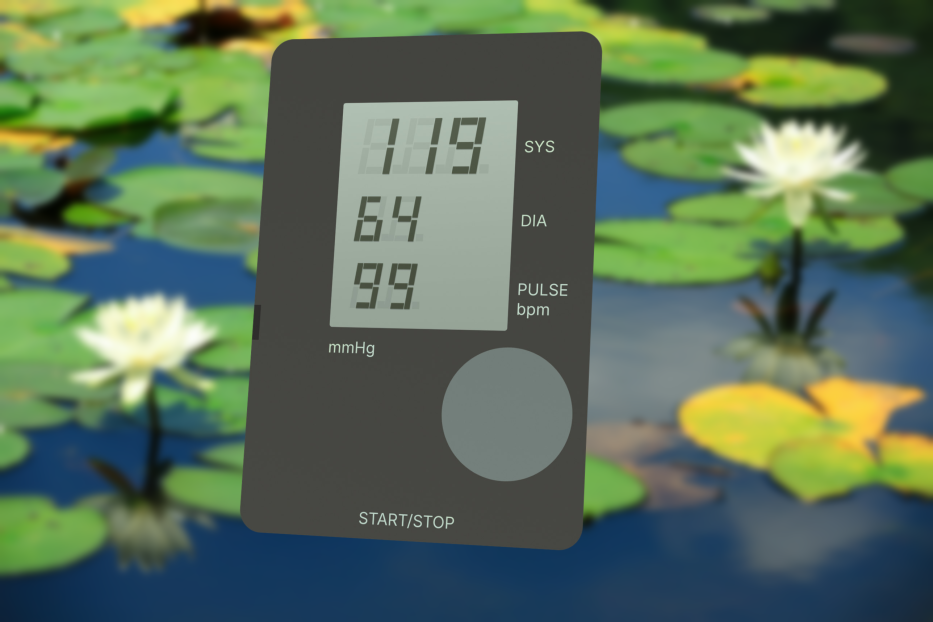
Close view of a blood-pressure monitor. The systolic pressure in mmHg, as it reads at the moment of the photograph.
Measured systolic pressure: 119 mmHg
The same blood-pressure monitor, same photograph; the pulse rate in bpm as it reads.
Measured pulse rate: 99 bpm
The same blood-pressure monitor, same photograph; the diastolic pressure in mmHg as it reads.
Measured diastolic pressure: 64 mmHg
